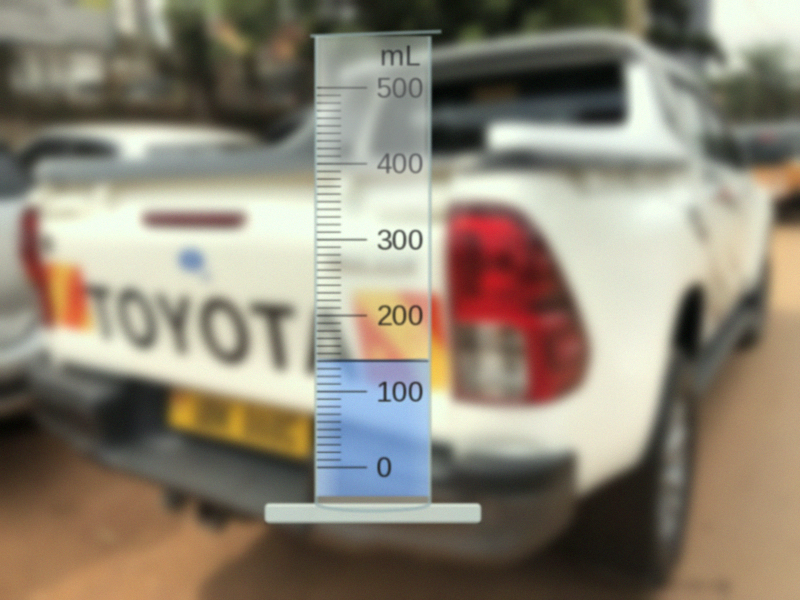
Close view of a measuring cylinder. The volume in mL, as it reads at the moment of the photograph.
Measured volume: 140 mL
